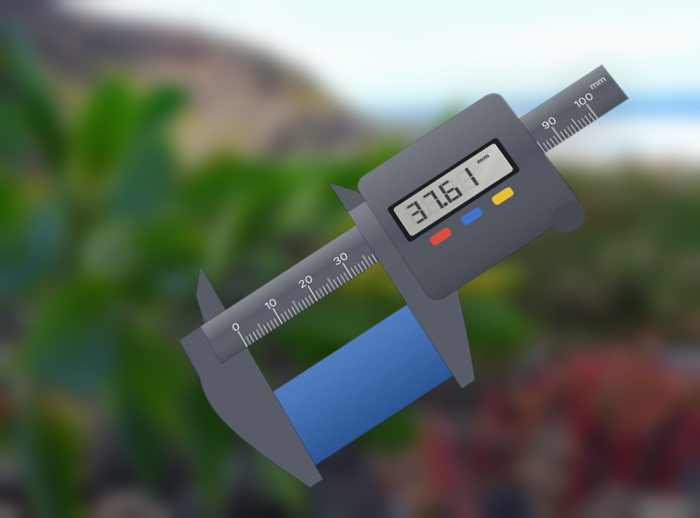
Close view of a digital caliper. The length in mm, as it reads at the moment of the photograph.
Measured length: 37.61 mm
